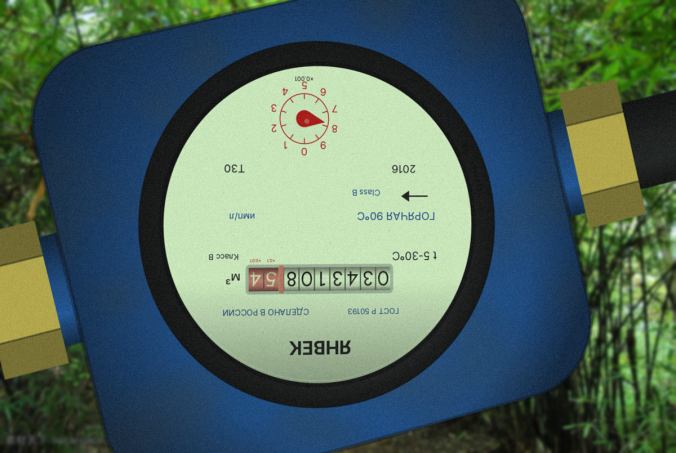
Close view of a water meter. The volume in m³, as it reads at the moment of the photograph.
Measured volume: 343108.547 m³
